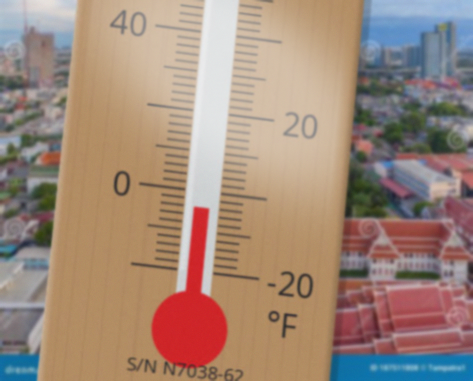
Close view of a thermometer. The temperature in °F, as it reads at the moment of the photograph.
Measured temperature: -4 °F
